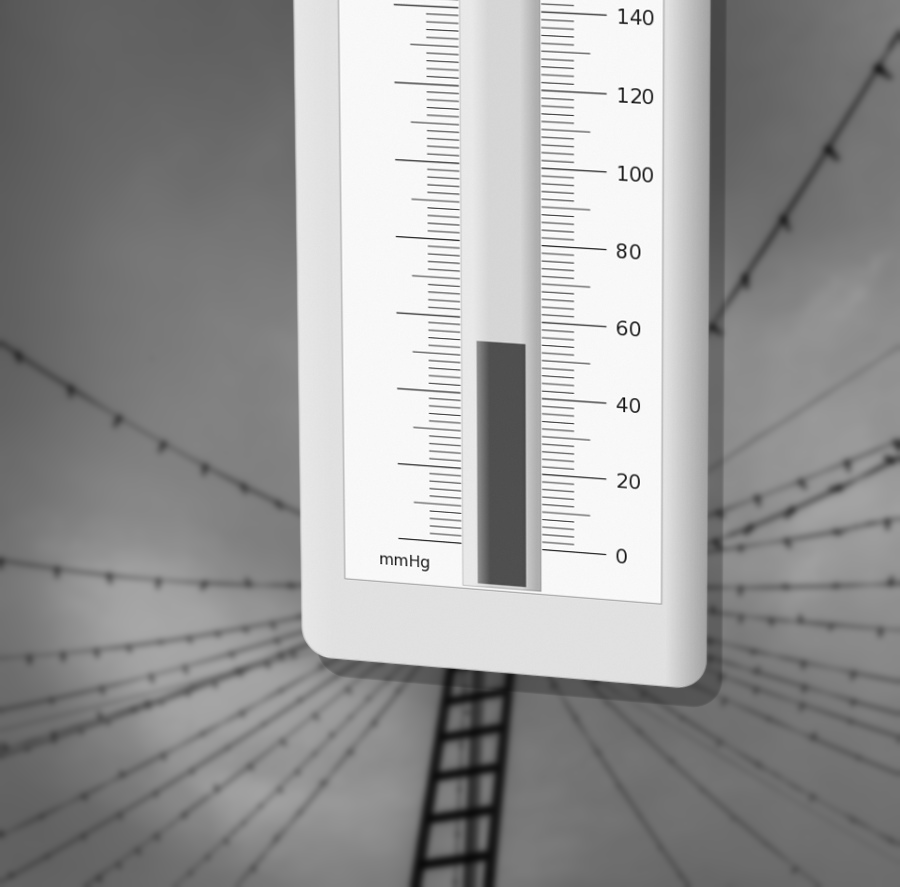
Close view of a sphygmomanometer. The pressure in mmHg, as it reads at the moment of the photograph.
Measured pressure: 54 mmHg
